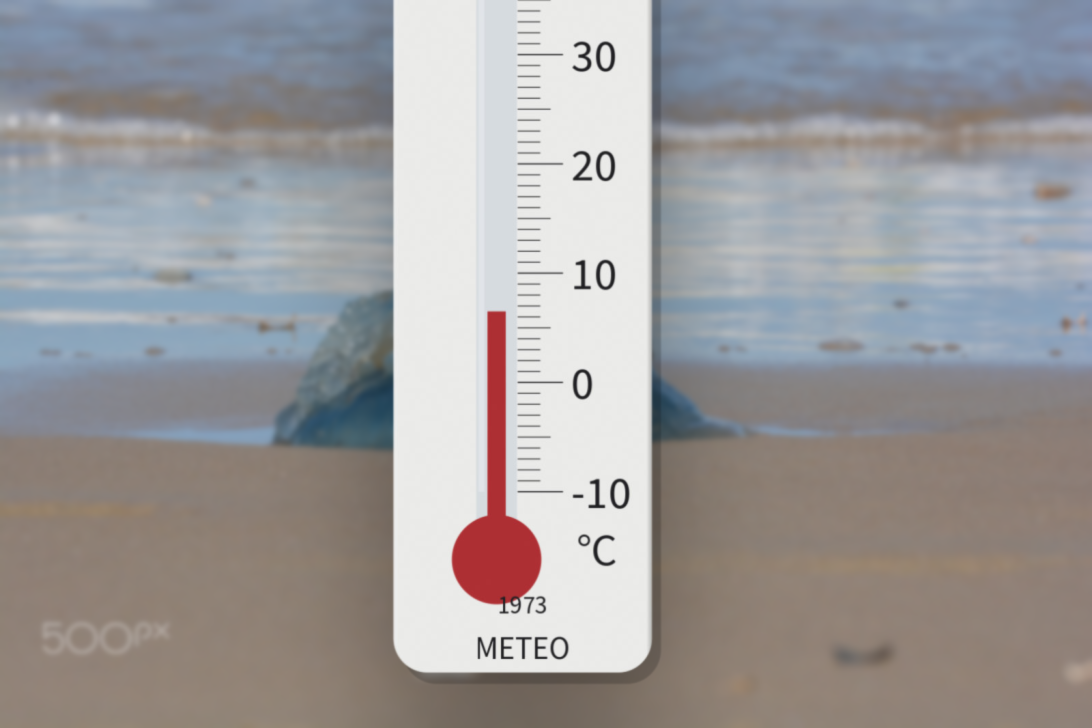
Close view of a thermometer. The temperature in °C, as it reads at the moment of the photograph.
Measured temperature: 6.5 °C
